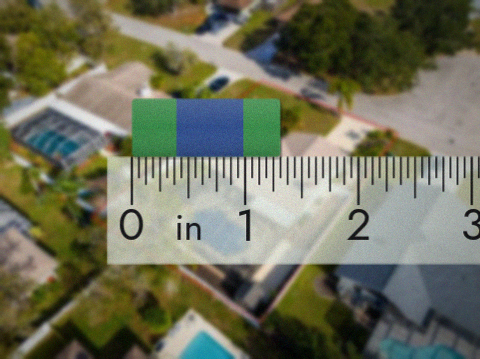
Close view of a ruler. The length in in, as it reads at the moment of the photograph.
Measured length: 1.3125 in
